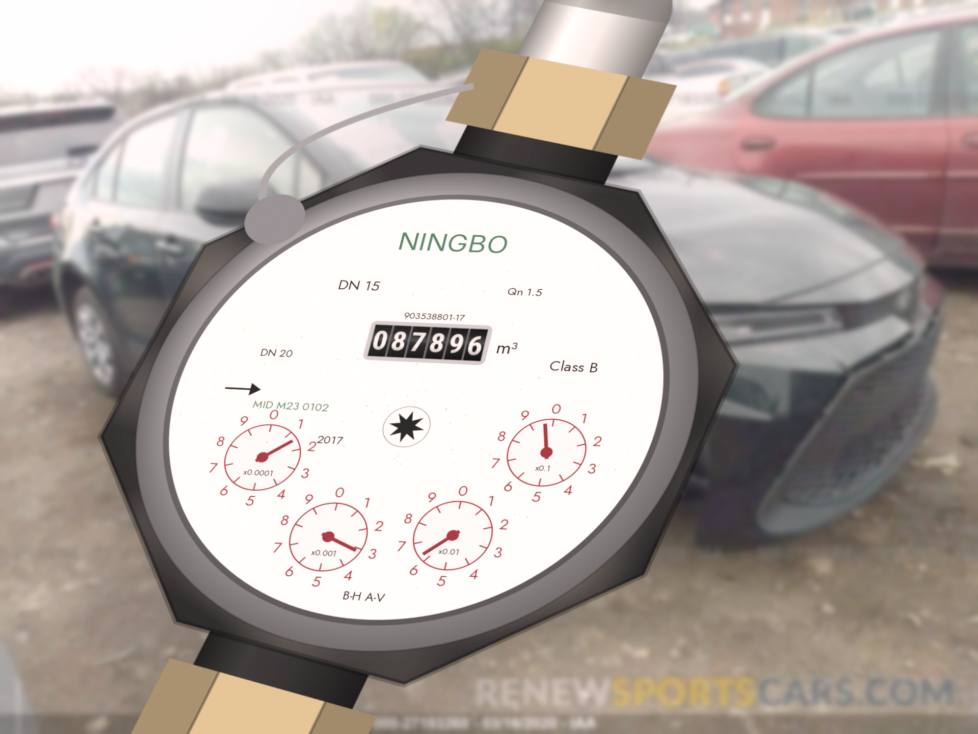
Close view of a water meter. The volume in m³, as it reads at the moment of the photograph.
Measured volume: 87895.9631 m³
